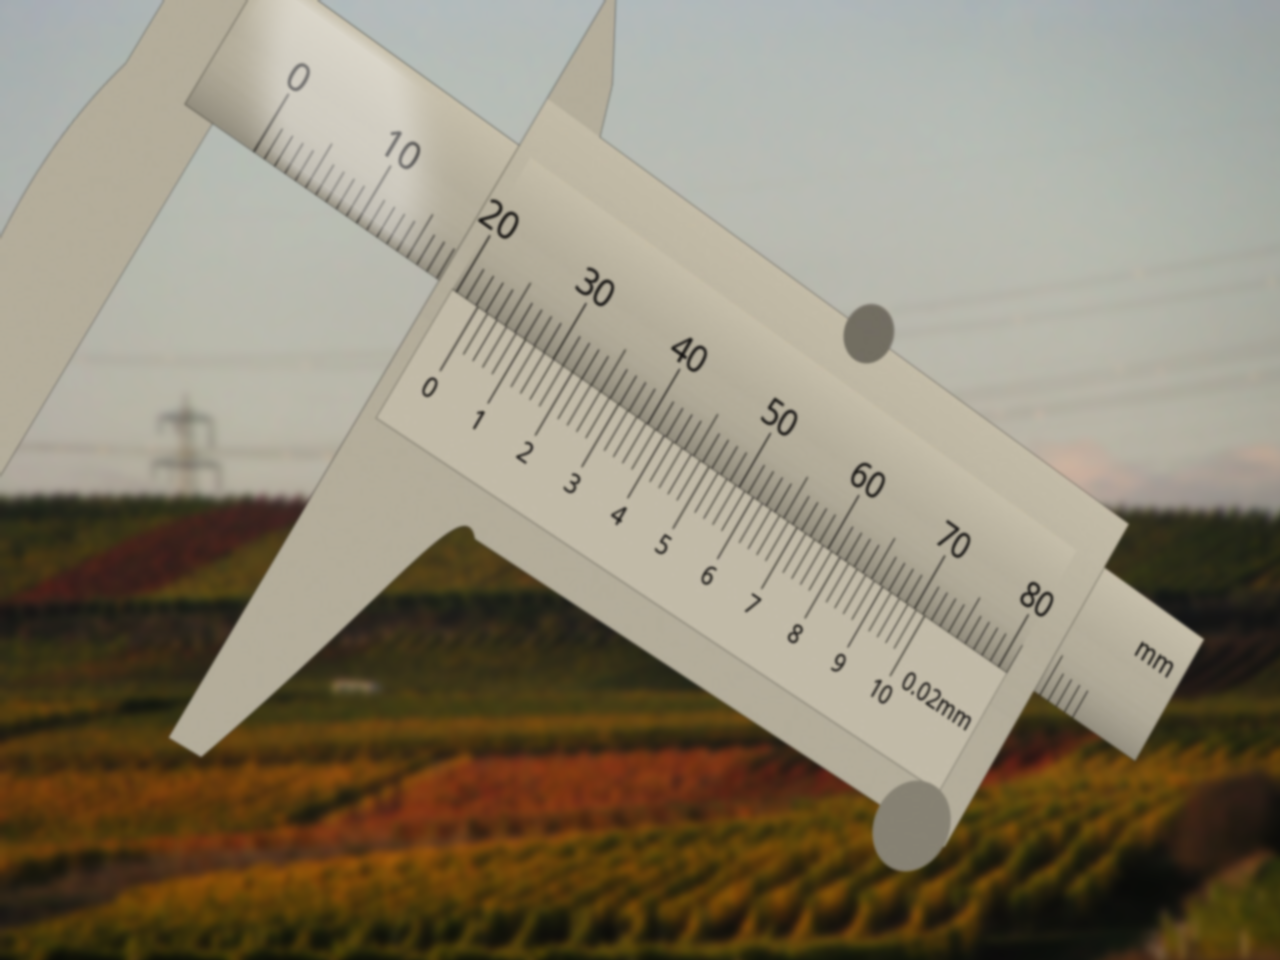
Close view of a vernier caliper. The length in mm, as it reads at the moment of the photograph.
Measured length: 22.2 mm
